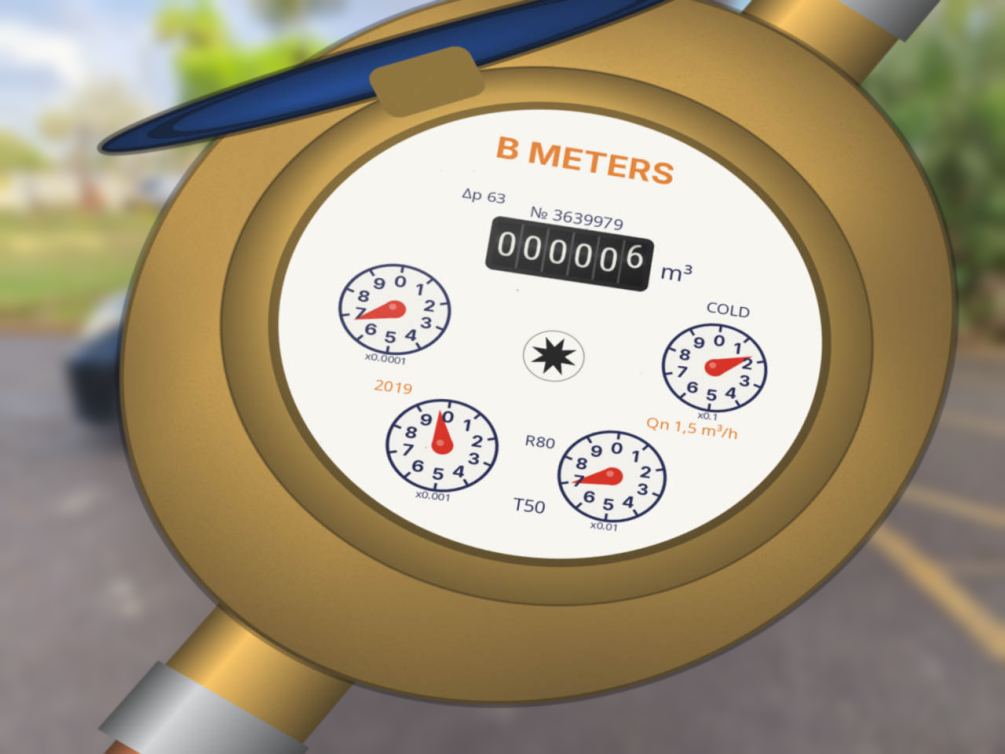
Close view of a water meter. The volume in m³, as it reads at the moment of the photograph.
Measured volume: 6.1696 m³
